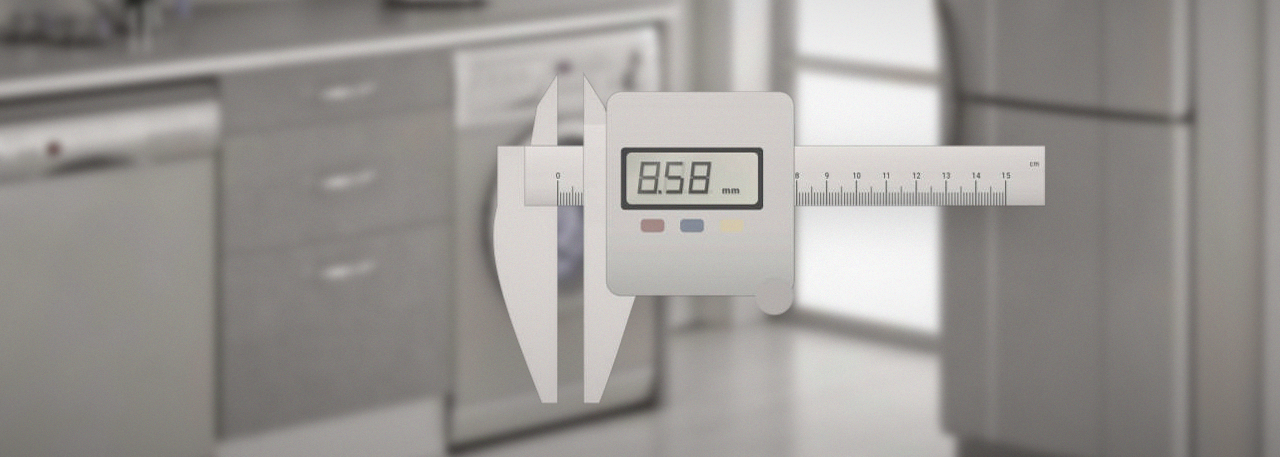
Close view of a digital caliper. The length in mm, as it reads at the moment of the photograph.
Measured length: 8.58 mm
